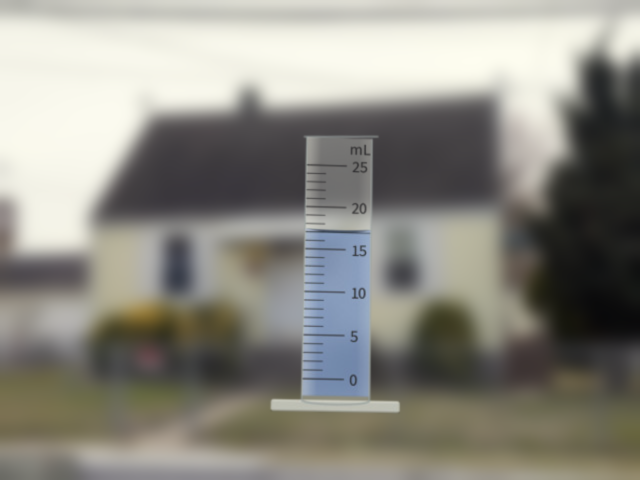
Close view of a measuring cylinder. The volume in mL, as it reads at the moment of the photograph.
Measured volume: 17 mL
